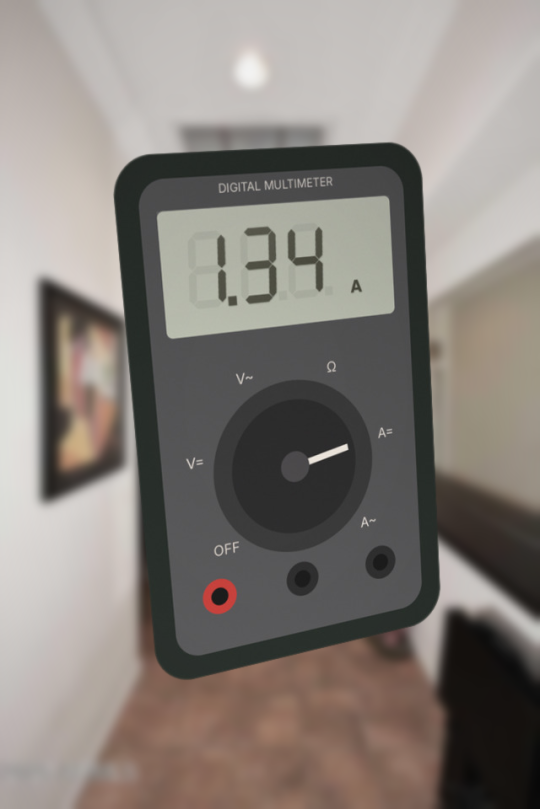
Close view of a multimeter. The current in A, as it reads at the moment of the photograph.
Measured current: 1.34 A
